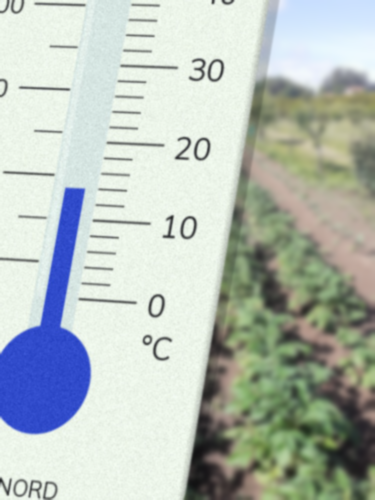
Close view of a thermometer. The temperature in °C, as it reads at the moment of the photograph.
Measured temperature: 14 °C
